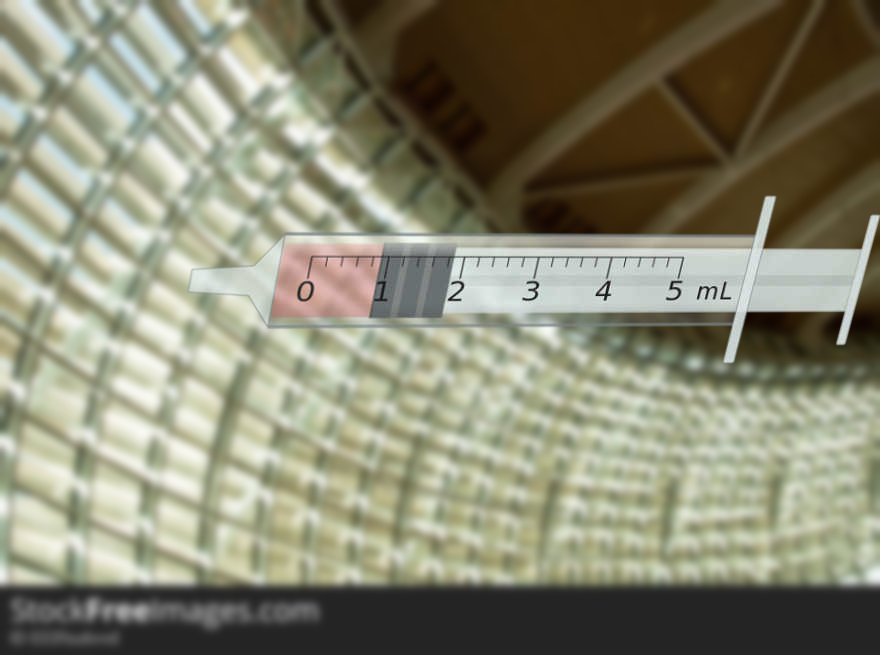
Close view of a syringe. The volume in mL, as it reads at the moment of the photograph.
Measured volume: 0.9 mL
